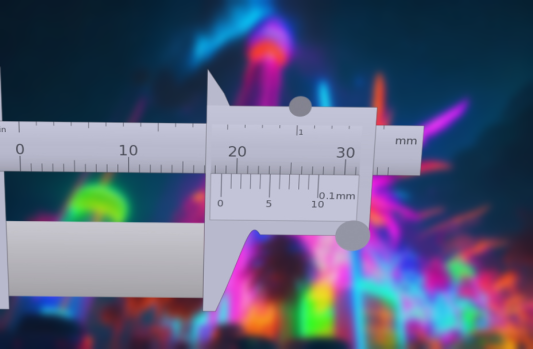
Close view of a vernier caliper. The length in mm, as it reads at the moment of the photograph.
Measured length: 18.6 mm
